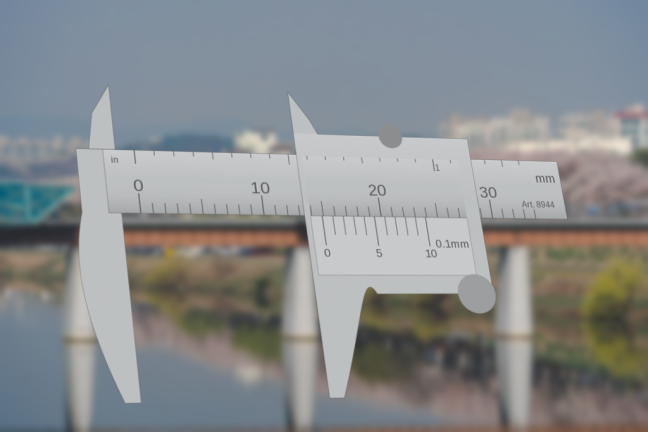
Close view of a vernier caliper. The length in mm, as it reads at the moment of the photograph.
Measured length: 14.9 mm
